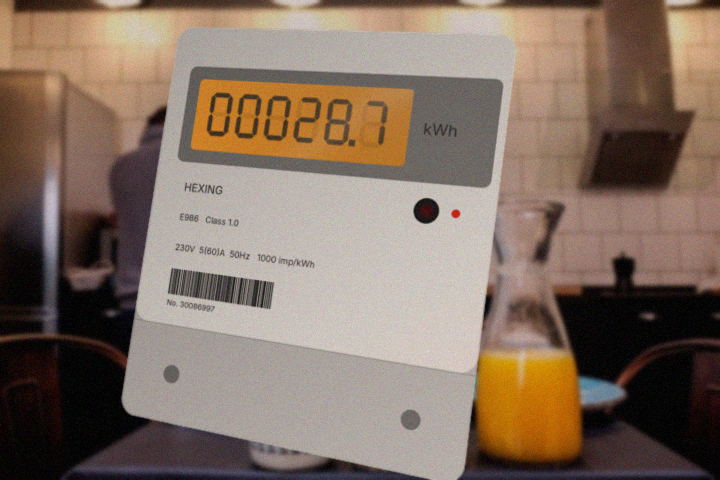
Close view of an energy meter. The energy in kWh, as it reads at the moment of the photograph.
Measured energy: 28.7 kWh
